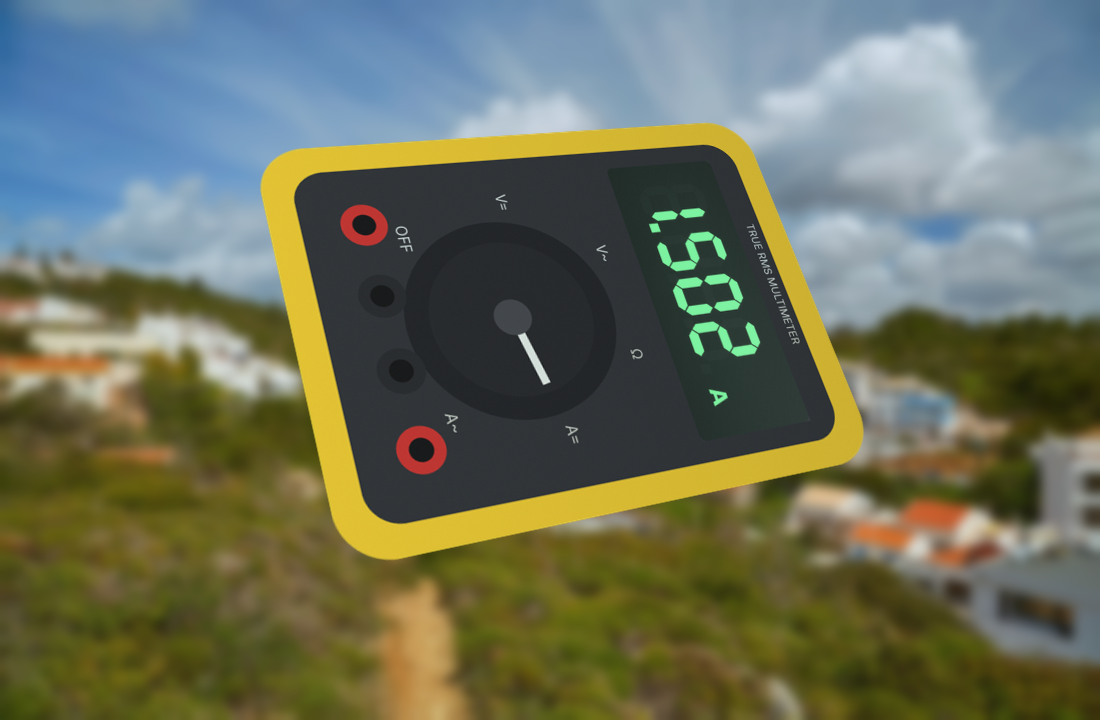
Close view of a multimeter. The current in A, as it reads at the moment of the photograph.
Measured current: 1.502 A
